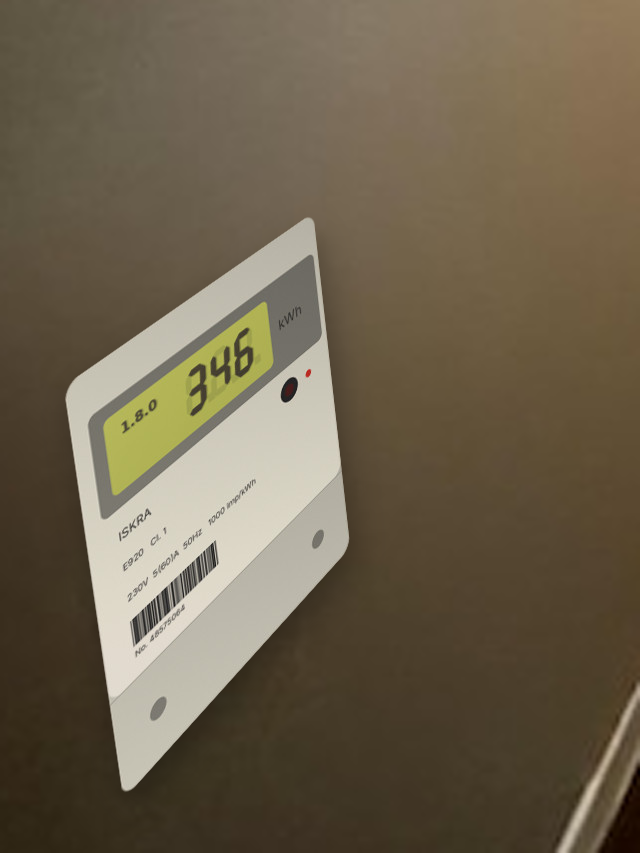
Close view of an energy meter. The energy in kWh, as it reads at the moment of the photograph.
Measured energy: 346 kWh
